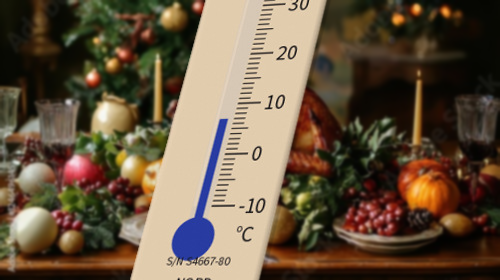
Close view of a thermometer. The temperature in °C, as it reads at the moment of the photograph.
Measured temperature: 7 °C
